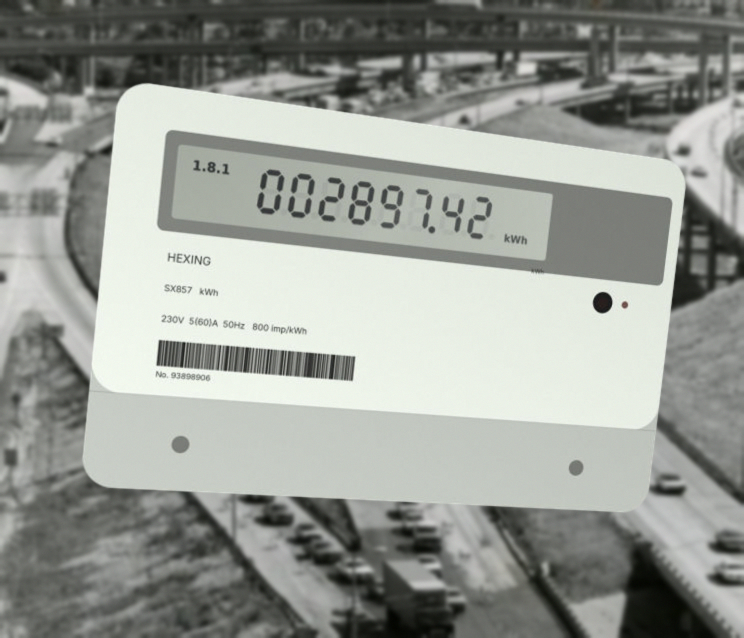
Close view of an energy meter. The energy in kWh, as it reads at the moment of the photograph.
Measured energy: 2897.42 kWh
